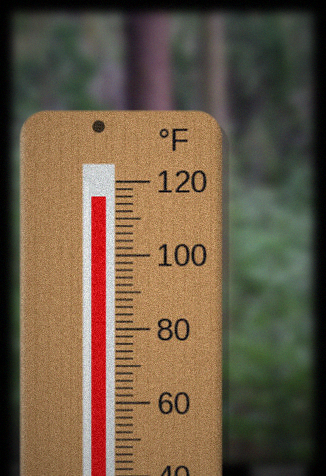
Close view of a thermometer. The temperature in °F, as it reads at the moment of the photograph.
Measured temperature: 116 °F
